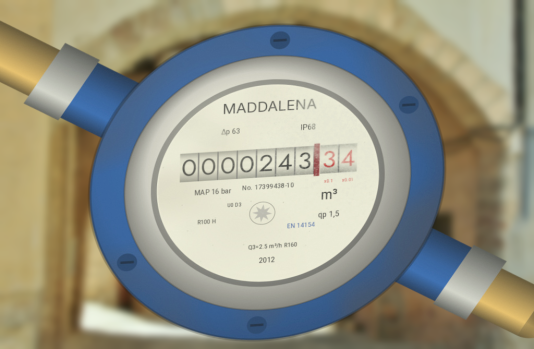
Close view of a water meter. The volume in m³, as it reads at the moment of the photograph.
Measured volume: 243.34 m³
